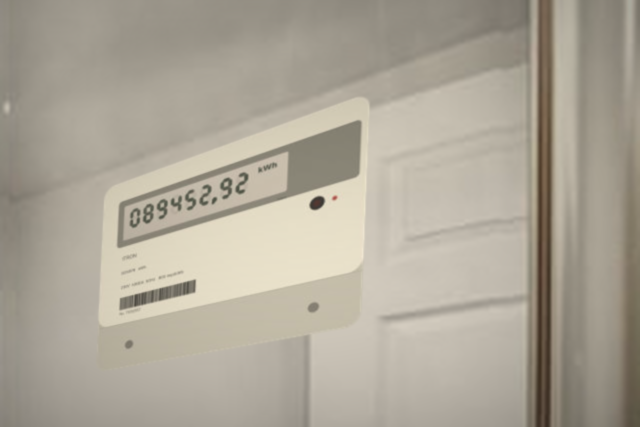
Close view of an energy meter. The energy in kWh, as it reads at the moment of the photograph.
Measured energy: 89452.92 kWh
